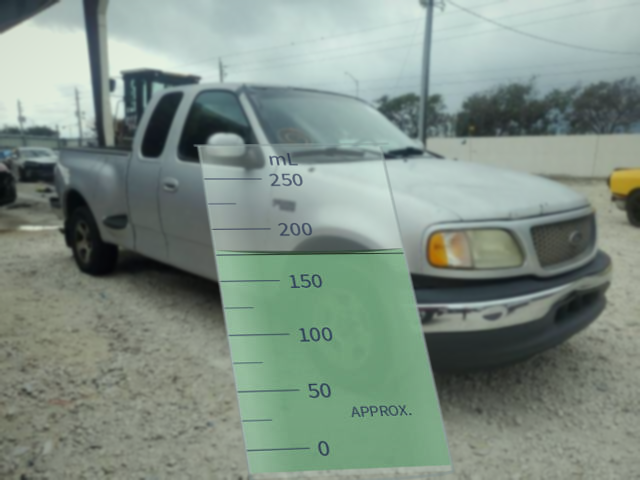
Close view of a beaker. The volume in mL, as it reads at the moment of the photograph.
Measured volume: 175 mL
